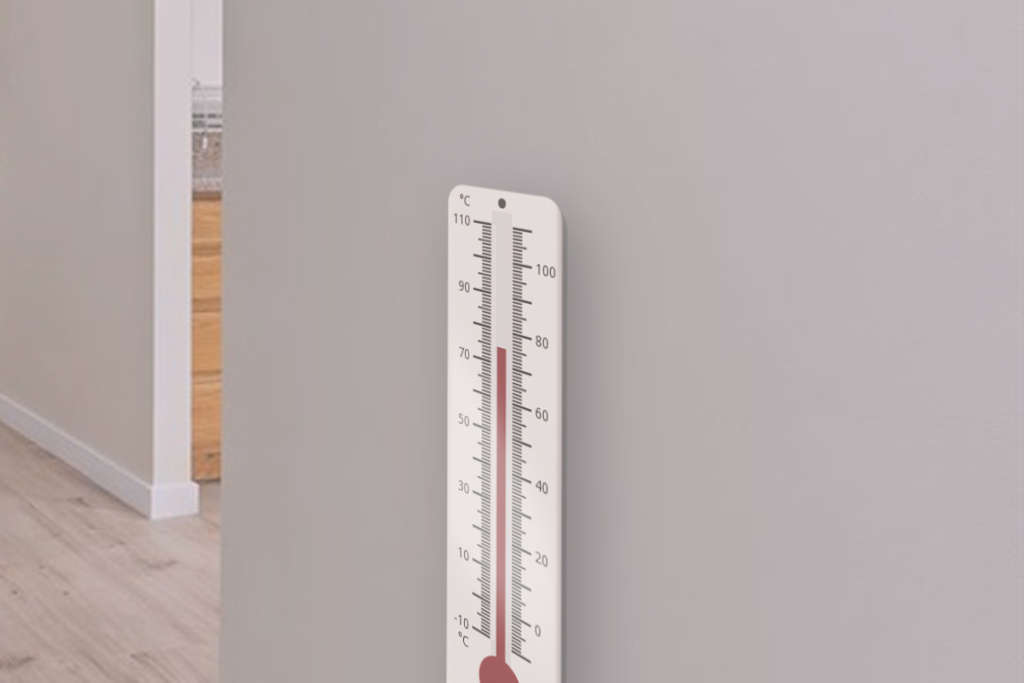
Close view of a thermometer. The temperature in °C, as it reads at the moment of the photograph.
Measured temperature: 75 °C
